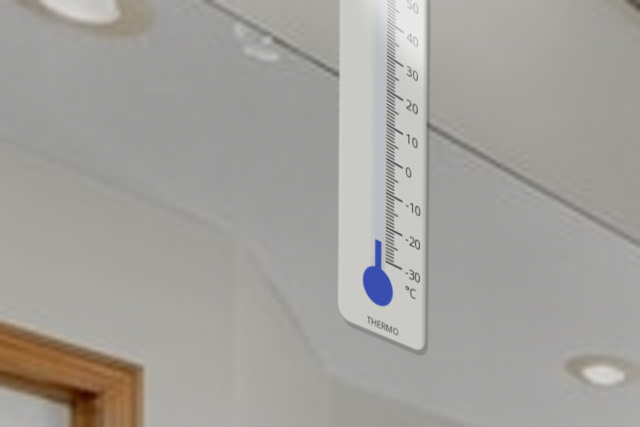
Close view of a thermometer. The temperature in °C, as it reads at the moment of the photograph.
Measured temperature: -25 °C
